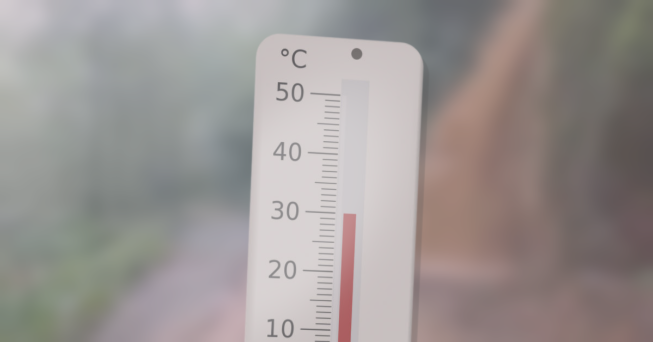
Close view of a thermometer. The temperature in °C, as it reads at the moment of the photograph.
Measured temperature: 30 °C
